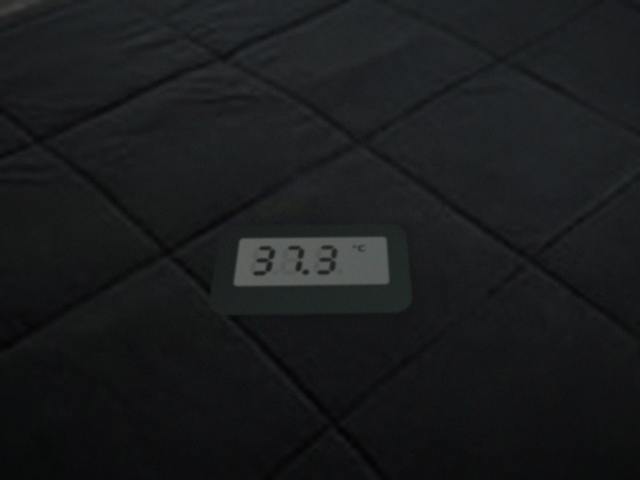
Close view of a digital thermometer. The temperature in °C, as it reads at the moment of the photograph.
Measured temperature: 37.3 °C
